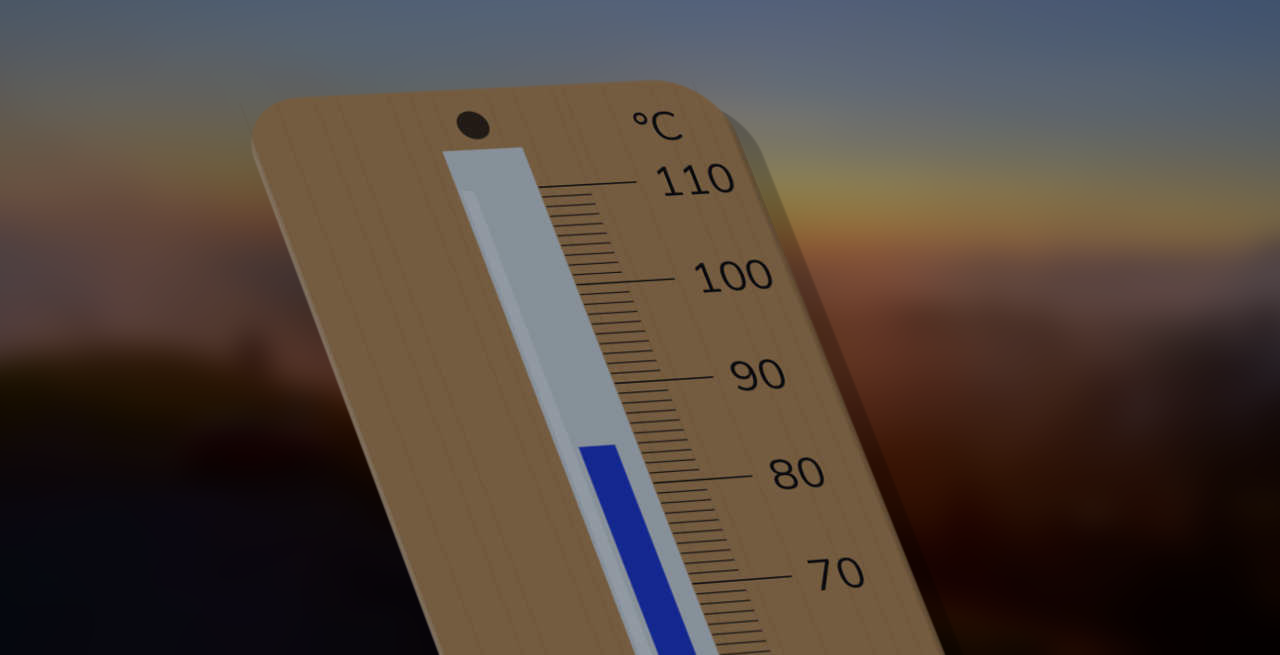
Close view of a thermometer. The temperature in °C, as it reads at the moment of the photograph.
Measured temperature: 84 °C
